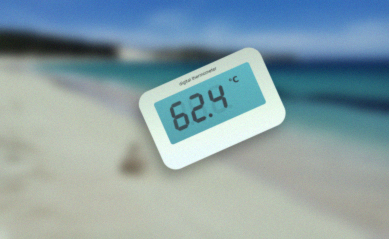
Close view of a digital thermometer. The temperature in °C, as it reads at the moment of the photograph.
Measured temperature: 62.4 °C
